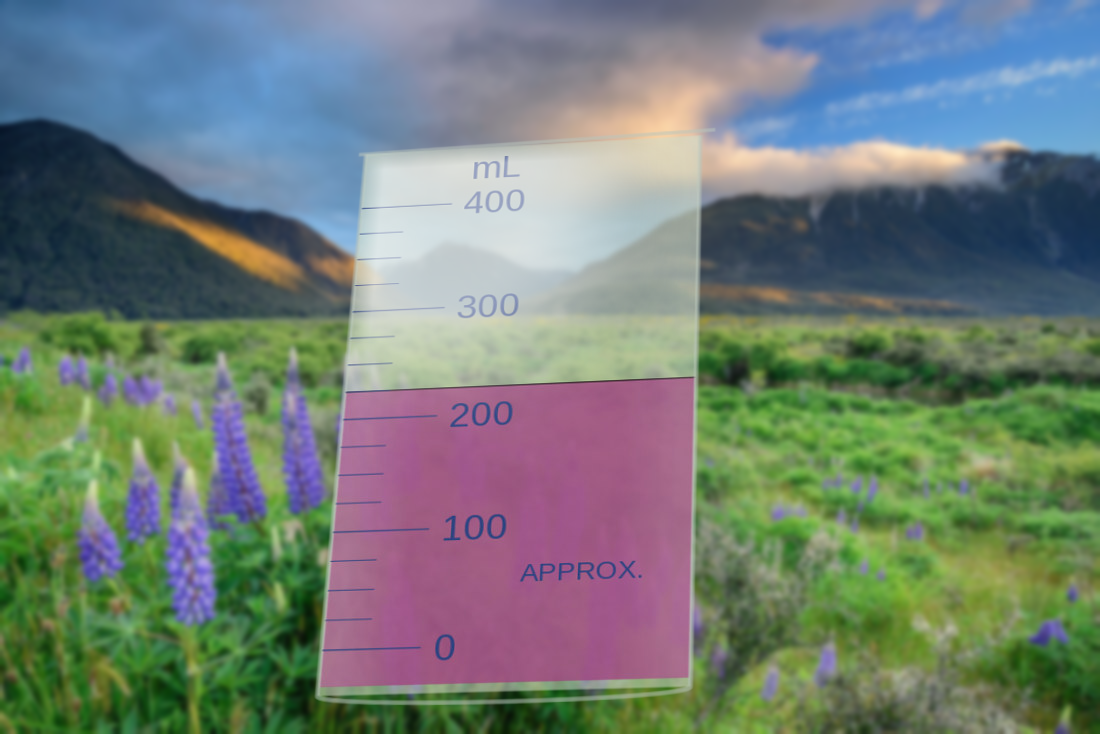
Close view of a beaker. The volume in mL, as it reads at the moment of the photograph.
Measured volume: 225 mL
